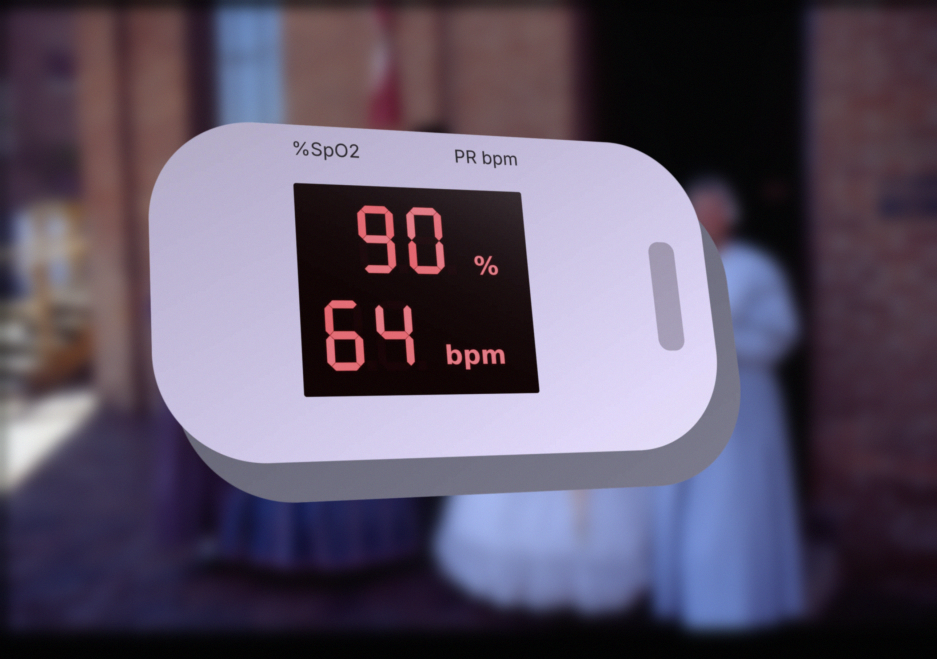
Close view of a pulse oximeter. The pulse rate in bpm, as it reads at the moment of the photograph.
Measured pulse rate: 64 bpm
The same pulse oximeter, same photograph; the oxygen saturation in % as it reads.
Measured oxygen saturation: 90 %
